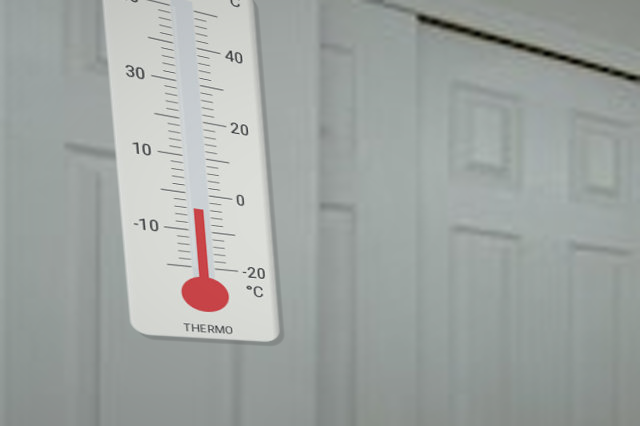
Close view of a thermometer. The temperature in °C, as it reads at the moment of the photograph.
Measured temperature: -4 °C
